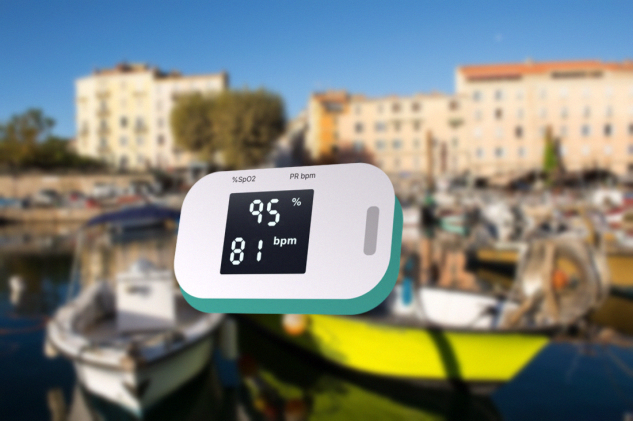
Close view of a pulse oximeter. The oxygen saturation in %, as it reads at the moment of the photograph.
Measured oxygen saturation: 95 %
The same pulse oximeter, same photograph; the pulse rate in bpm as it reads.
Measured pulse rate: 81 bpm
